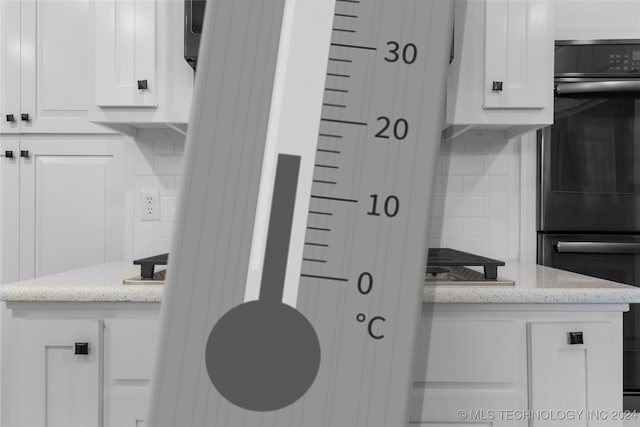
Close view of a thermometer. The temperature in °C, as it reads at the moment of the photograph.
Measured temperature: 15 °C
